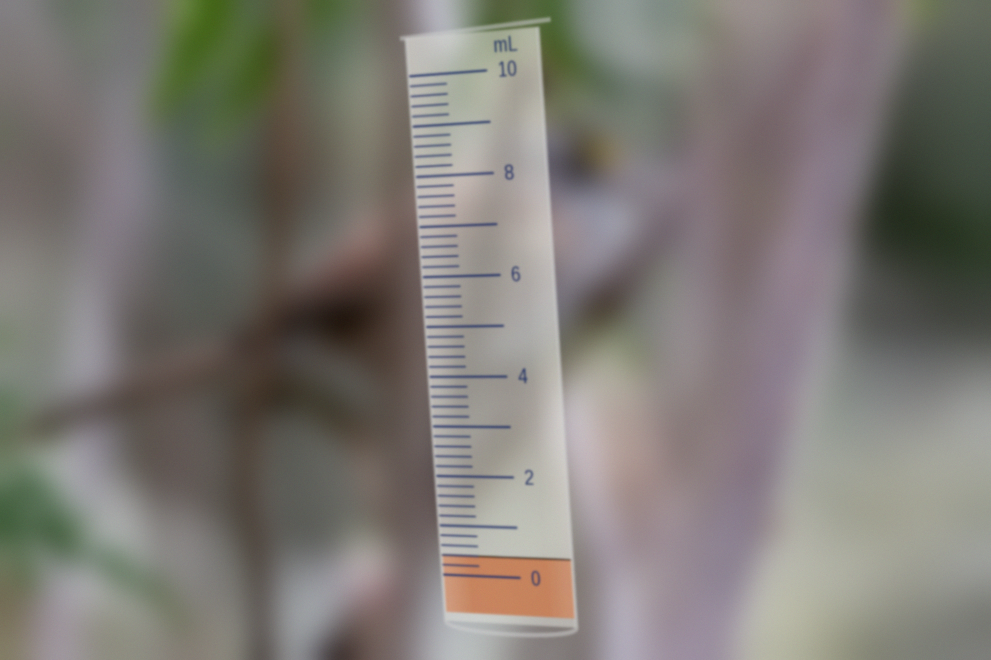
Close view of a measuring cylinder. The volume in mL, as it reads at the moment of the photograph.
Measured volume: 0.4 mL
